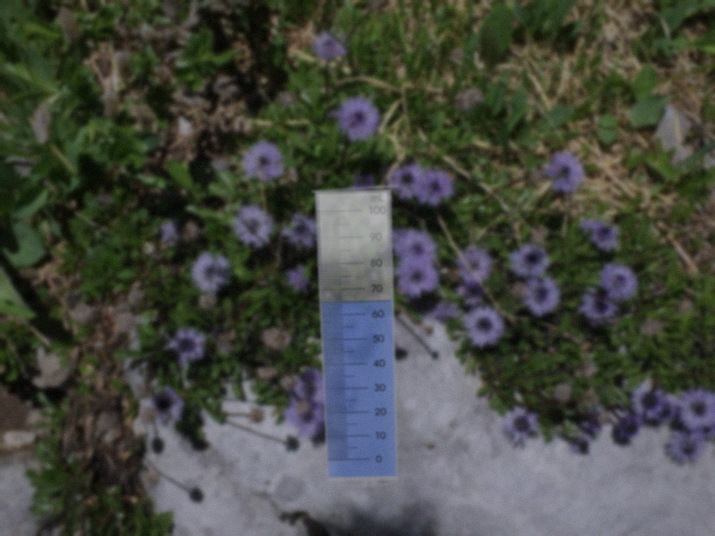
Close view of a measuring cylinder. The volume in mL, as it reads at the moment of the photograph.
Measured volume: 65 mL
